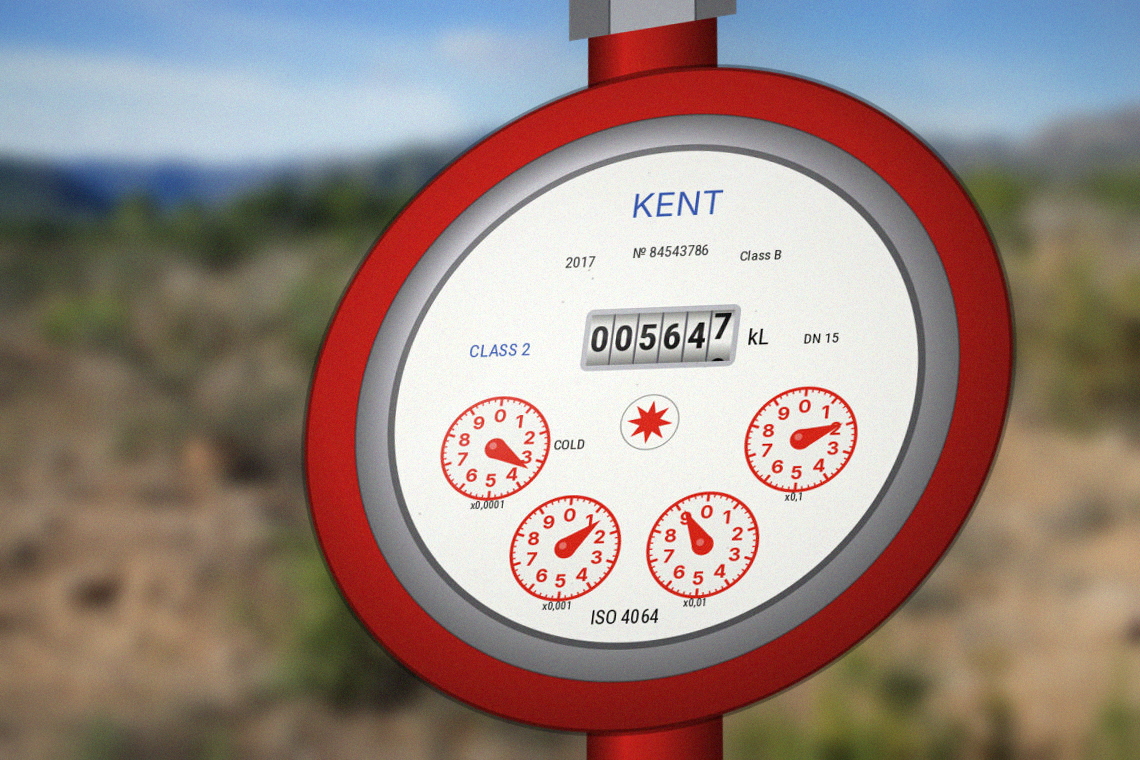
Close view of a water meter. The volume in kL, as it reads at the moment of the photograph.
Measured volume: 5647.1913 kL
